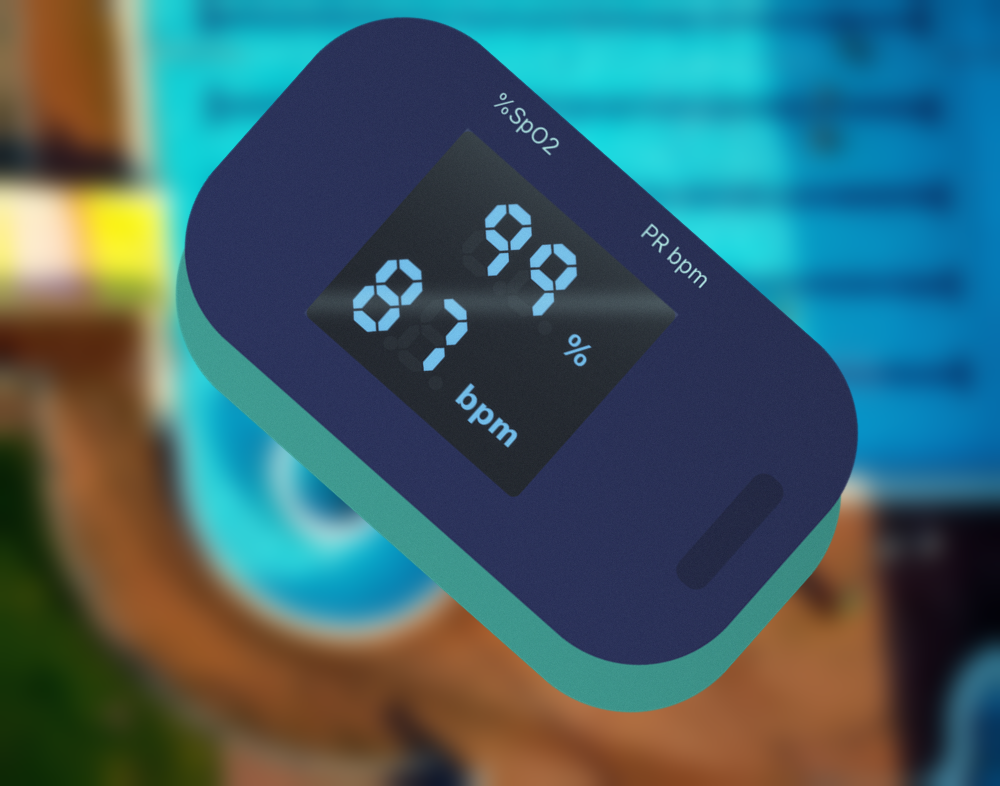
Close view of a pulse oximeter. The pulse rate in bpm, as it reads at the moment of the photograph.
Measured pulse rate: 87 bpm
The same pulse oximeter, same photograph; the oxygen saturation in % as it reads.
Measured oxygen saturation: 99 %
